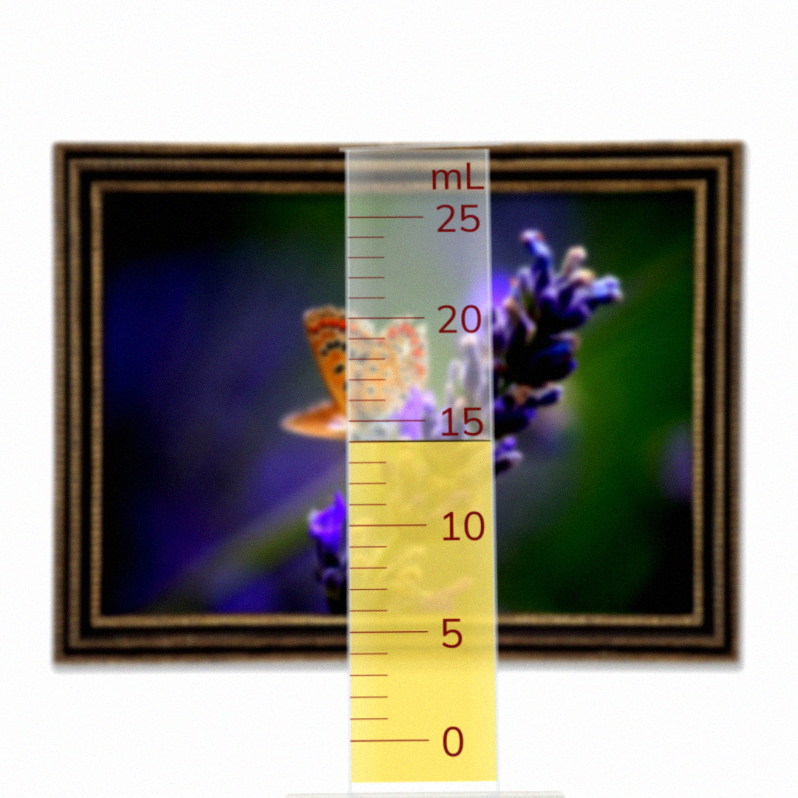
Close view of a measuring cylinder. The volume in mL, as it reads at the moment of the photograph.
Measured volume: 14 mL
